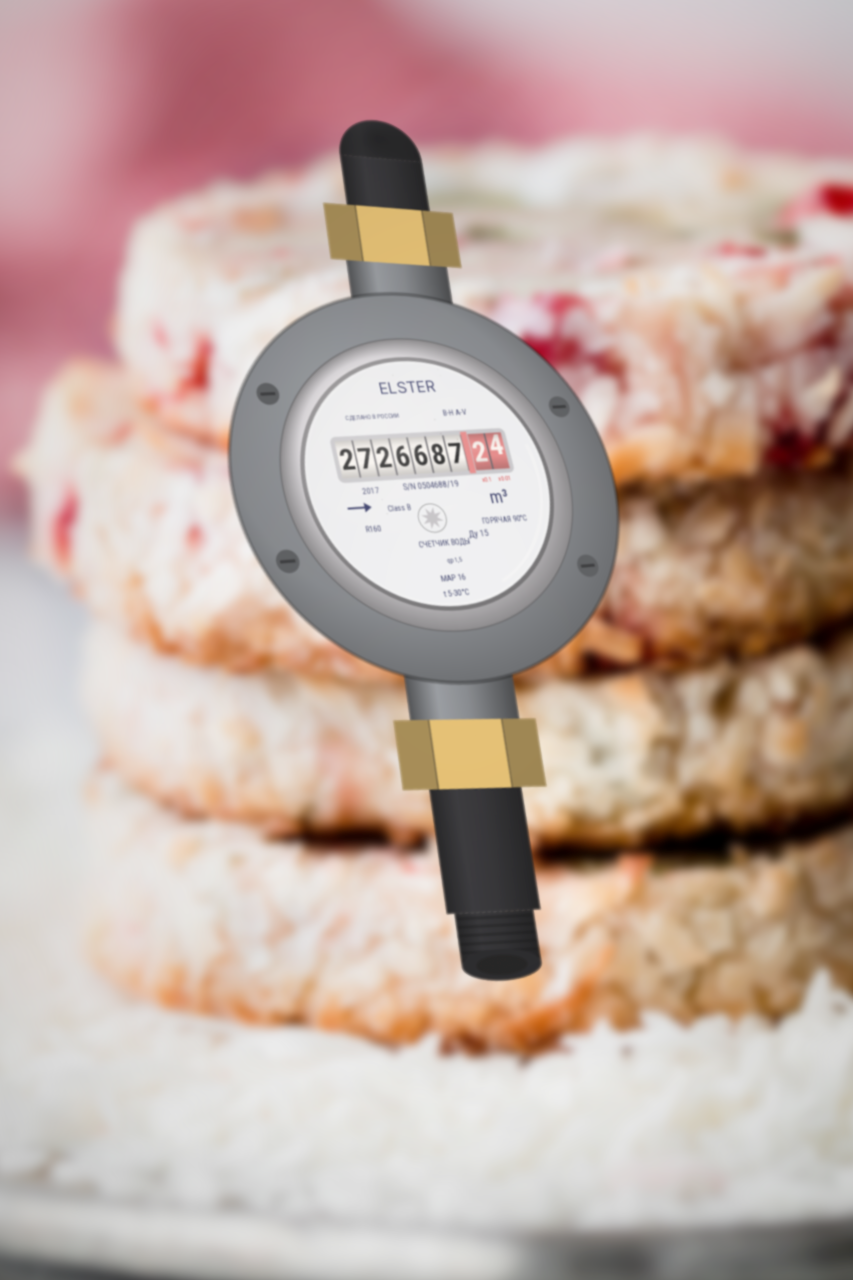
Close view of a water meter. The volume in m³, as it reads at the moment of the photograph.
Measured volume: 2726687.24 m³
